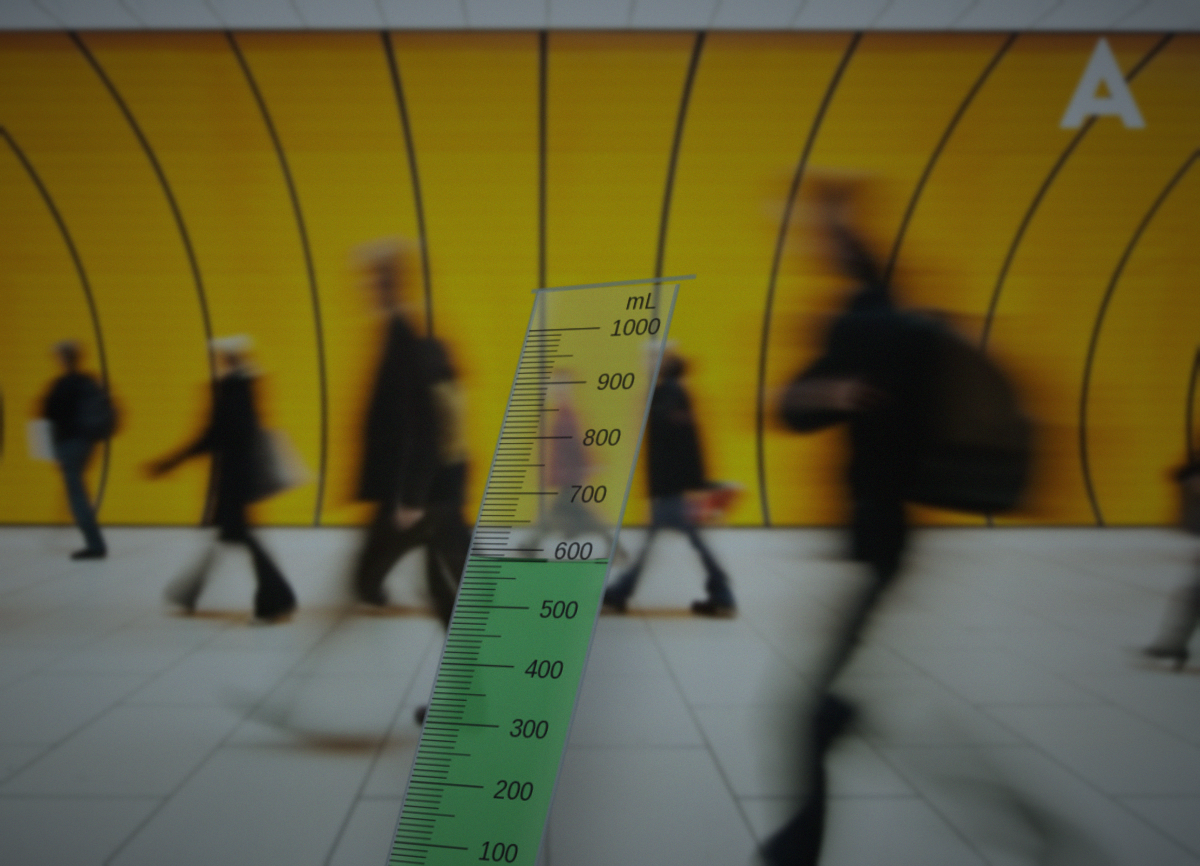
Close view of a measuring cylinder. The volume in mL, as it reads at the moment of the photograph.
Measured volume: 580 mL
